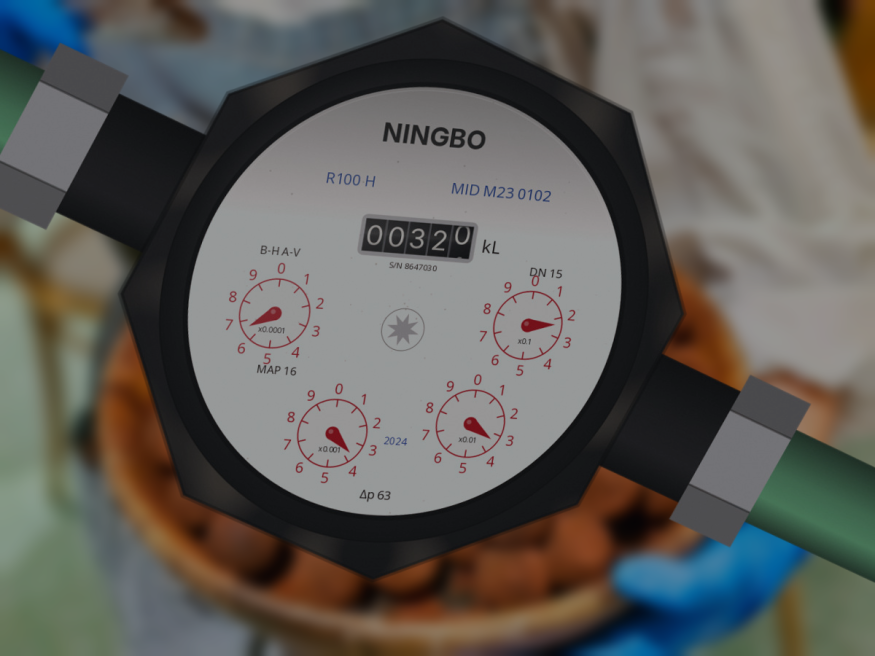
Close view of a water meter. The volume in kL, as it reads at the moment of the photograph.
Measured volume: 320.2336 kL
